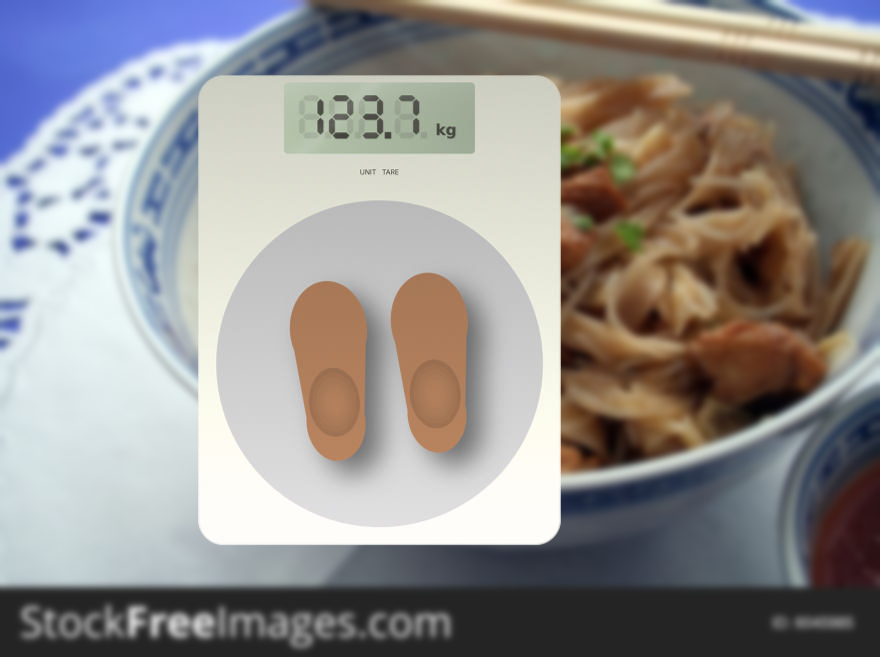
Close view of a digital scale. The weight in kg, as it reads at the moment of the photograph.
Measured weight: 123.7 kg
